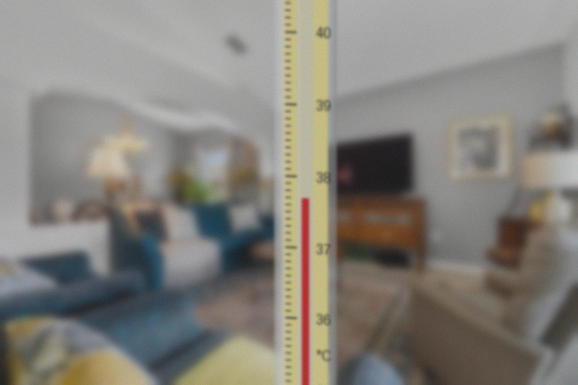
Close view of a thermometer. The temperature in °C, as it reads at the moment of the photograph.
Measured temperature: 37.7 °C
